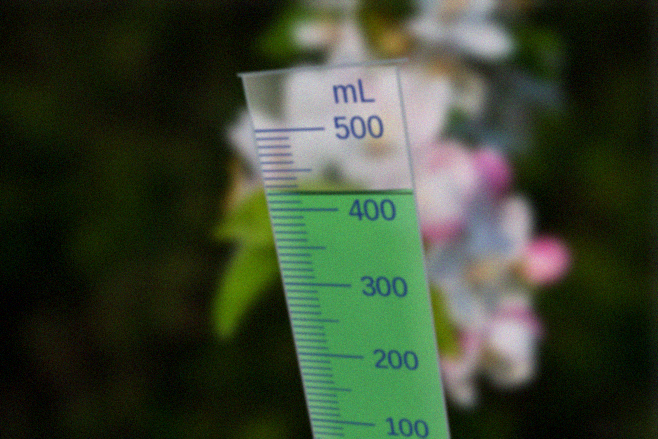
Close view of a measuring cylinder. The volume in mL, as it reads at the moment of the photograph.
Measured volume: 420 mL
